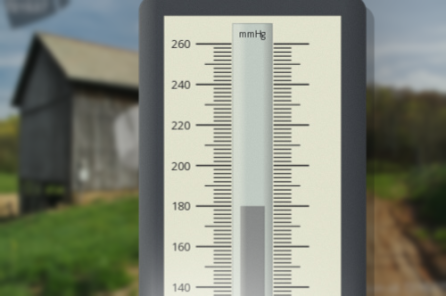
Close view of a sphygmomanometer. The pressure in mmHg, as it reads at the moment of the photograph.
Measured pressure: 180 mmHg
